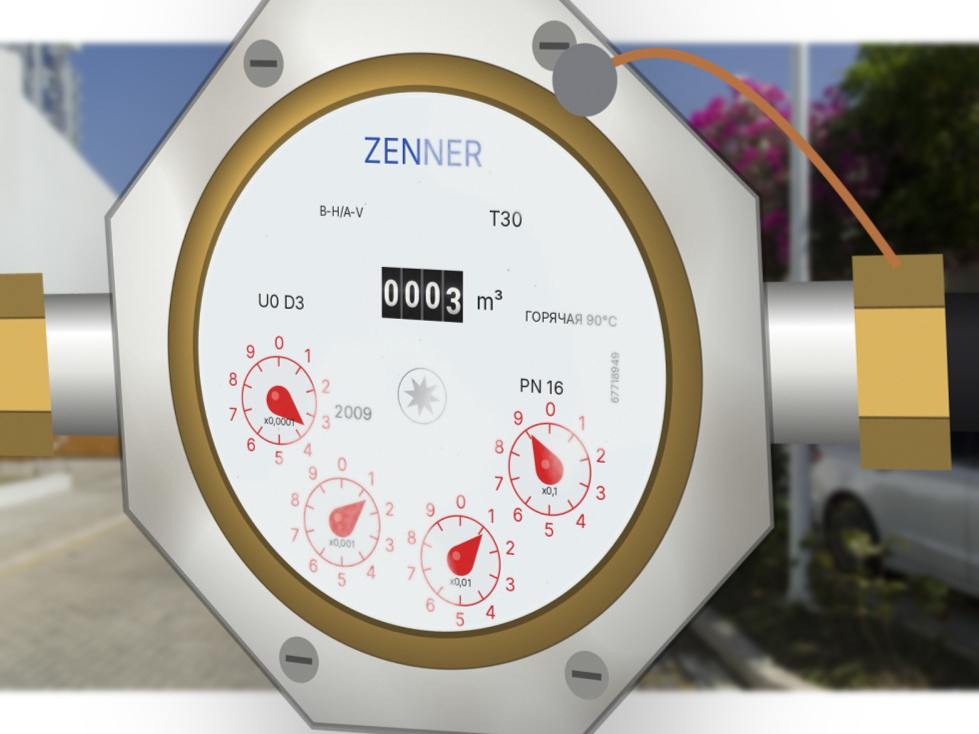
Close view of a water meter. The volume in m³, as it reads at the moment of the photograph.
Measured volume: 2.9113 m³
